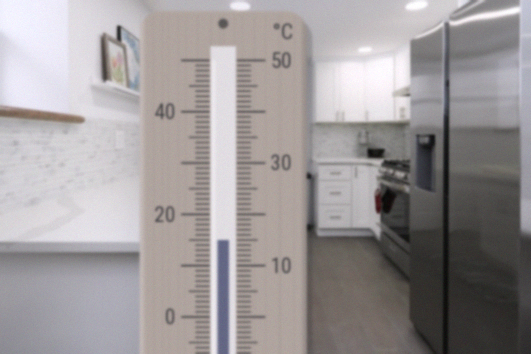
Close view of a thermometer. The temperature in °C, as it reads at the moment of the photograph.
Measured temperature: 15 °C
